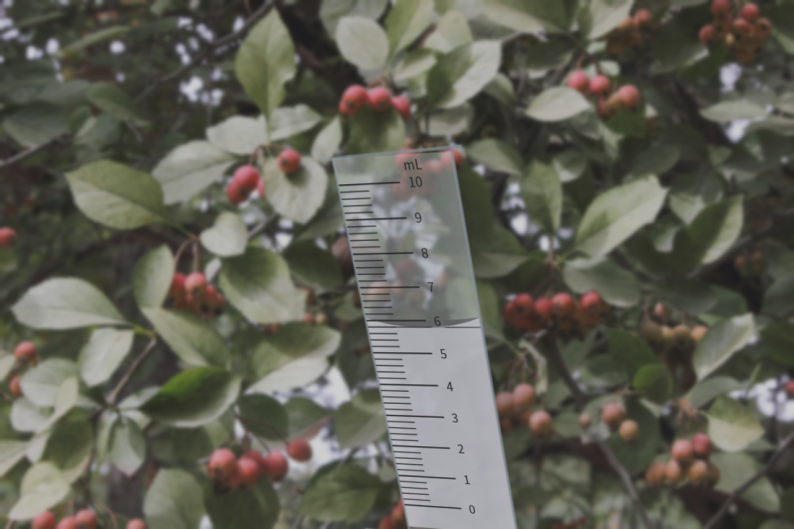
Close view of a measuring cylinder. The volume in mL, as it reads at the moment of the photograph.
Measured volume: 5.8 mL
